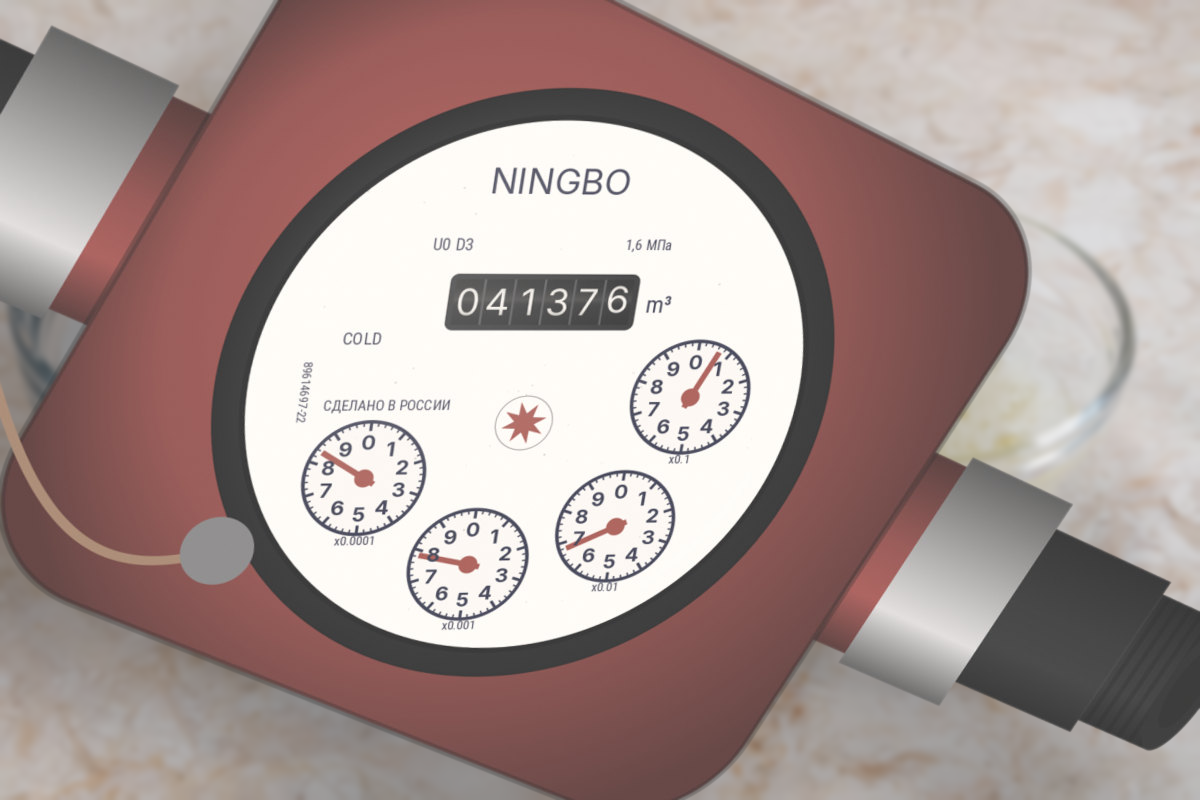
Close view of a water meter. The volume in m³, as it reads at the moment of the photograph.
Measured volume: 41376.0678 m³
